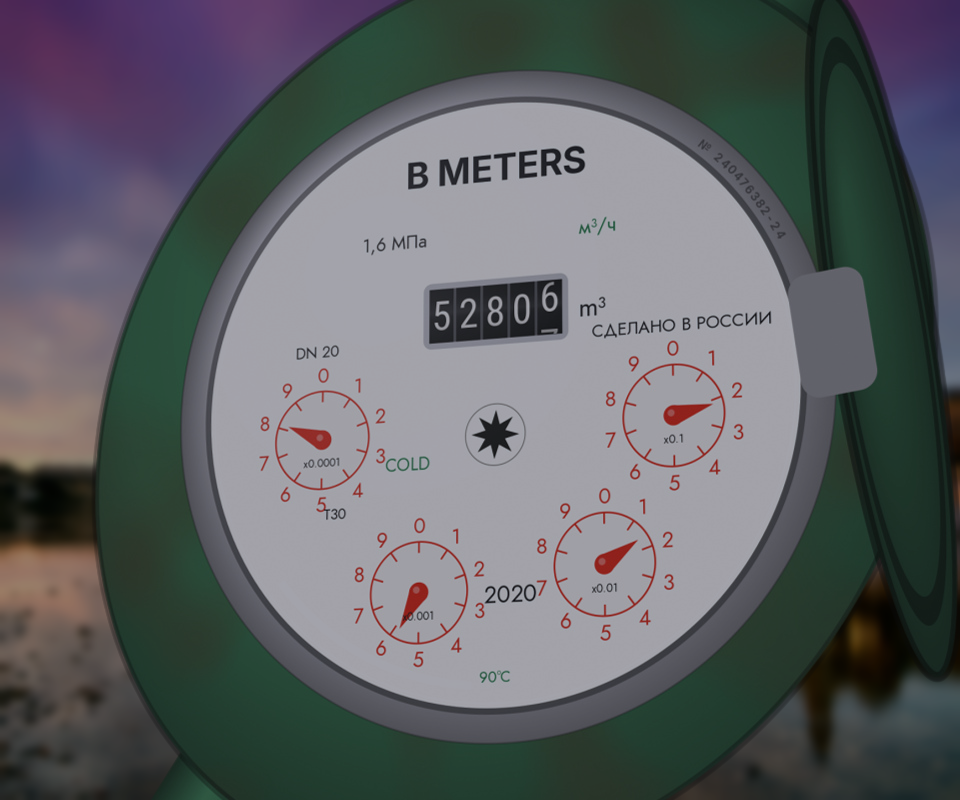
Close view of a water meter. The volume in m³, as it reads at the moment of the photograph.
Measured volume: 52806.2158 m³
